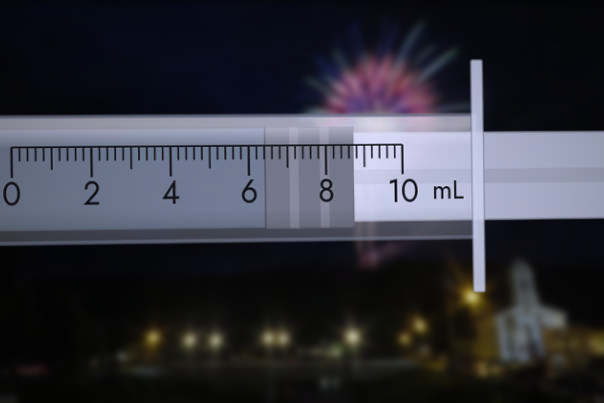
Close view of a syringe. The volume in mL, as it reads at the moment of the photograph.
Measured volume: 6.4 mL
